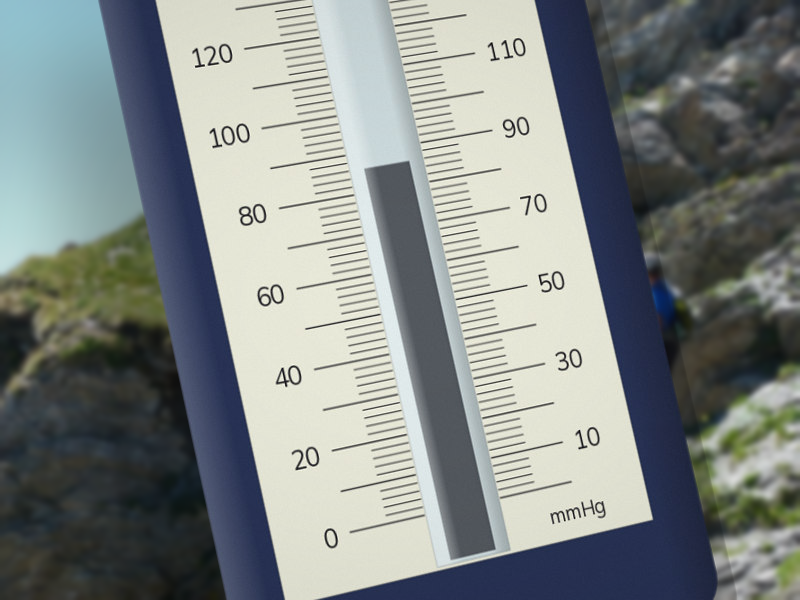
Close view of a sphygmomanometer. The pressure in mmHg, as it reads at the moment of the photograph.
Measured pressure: 86 mmHg
